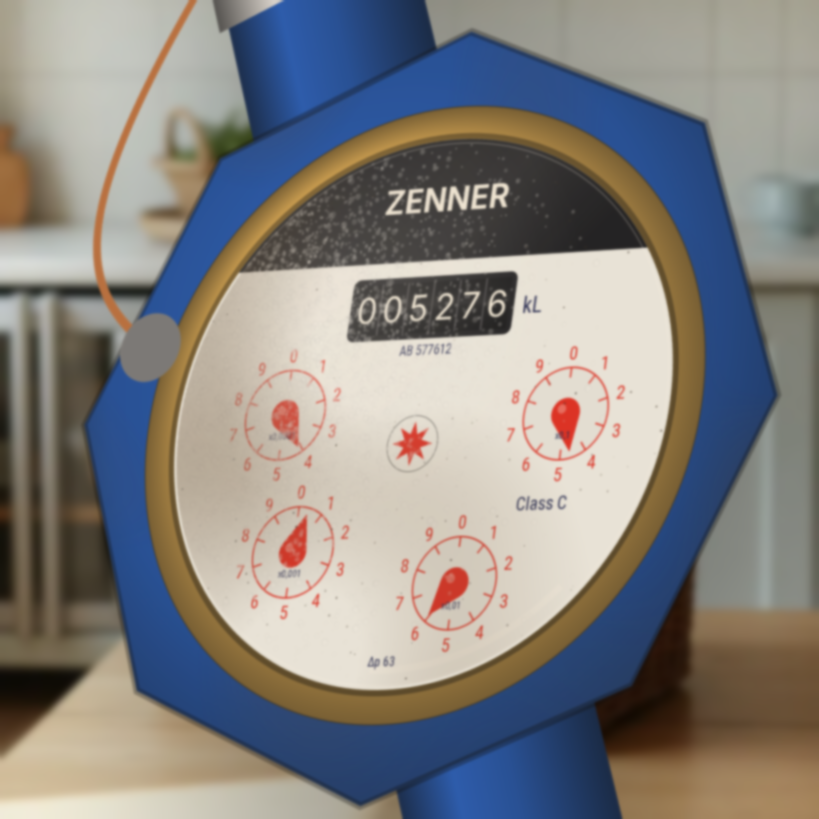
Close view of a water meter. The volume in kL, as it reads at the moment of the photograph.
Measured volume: 5276.4604 kL
